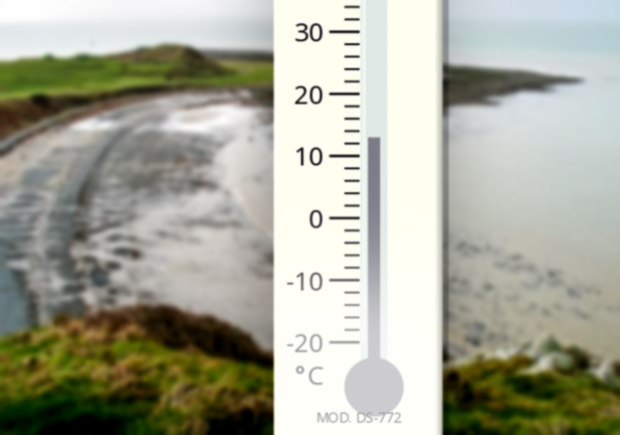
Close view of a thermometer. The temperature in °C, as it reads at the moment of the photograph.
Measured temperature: 13 °C
